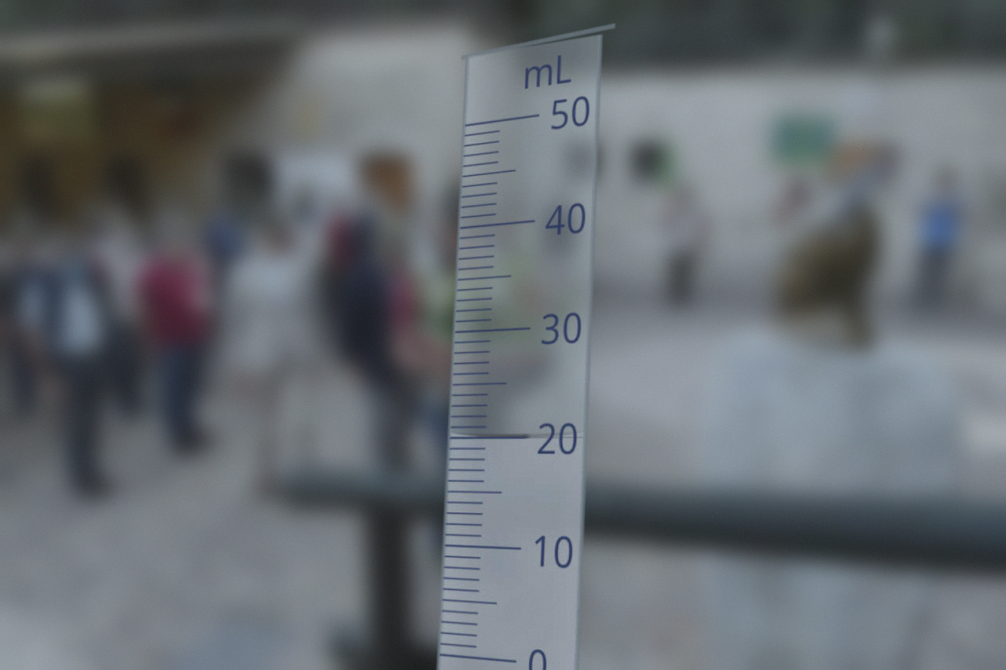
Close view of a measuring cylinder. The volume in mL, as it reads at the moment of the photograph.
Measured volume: 20 mL
